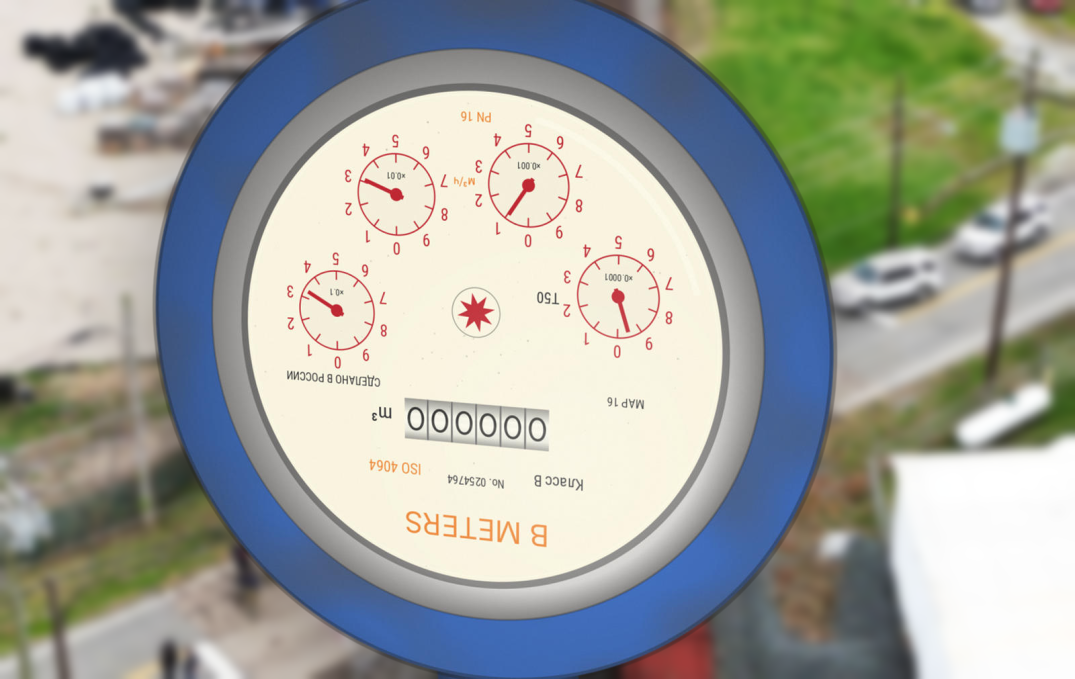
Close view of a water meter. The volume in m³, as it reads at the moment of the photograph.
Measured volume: 0.3309 m³
